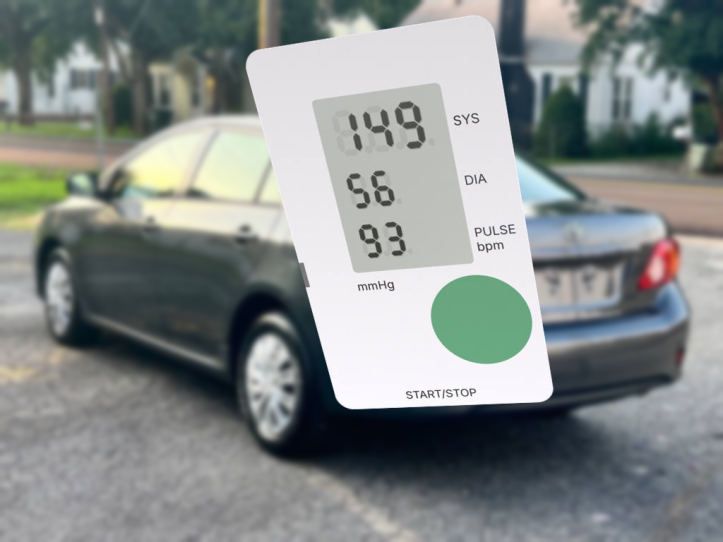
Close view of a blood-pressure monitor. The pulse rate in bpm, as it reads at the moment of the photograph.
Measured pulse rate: 93 bpm
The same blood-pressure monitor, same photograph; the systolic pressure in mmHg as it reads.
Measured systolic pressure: 149 mmHg
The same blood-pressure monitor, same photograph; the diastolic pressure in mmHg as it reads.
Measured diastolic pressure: 56 mmHg
